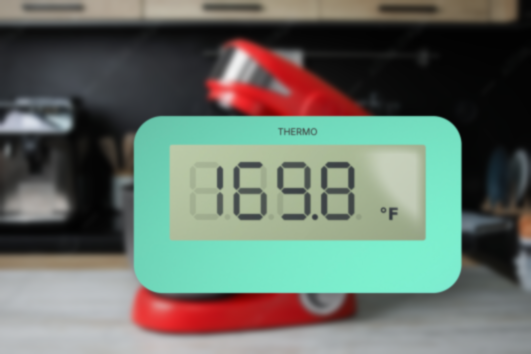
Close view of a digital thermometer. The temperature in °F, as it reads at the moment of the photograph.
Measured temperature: 169.8 °F
